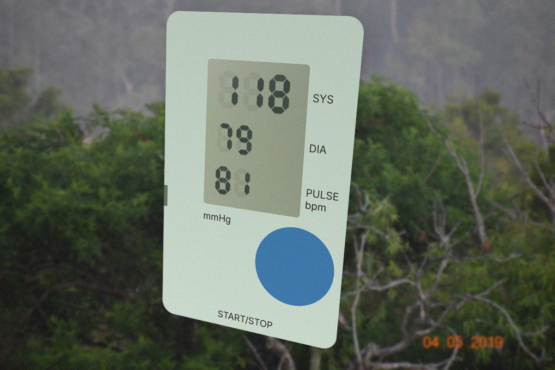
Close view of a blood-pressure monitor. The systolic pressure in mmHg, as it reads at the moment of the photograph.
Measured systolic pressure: 118 mmHg
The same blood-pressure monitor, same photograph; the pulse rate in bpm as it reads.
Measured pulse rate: 81 bpm
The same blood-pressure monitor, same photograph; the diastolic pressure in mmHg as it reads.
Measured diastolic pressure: 79 mmHg
